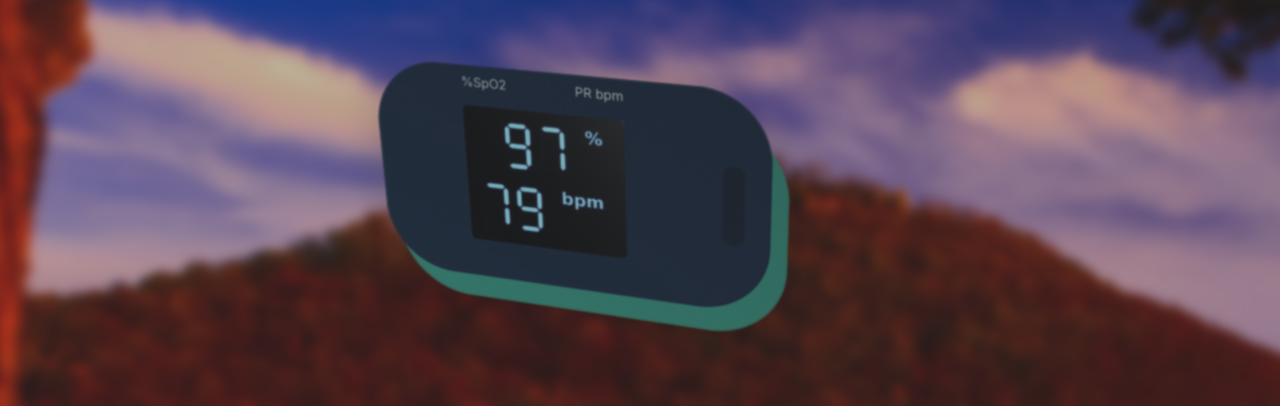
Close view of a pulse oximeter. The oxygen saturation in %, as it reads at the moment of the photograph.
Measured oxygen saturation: 97 %
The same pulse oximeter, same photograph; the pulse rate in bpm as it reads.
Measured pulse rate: 79 bpm
